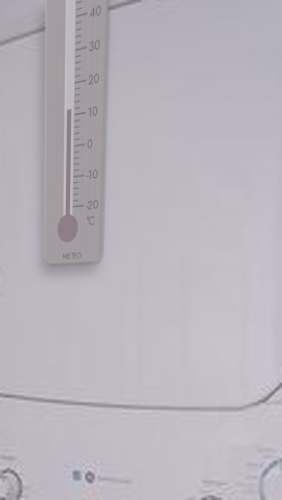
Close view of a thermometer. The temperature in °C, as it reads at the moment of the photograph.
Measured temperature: 12 °C
